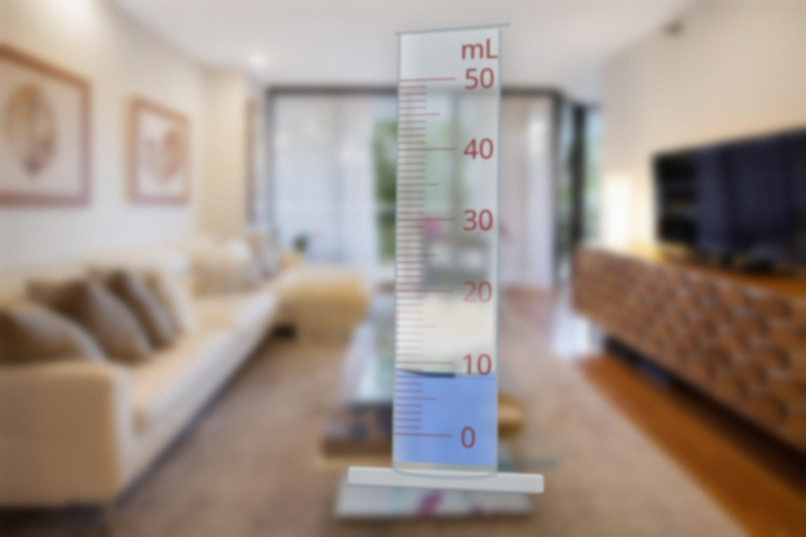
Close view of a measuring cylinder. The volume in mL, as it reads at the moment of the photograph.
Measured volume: 8 mL
